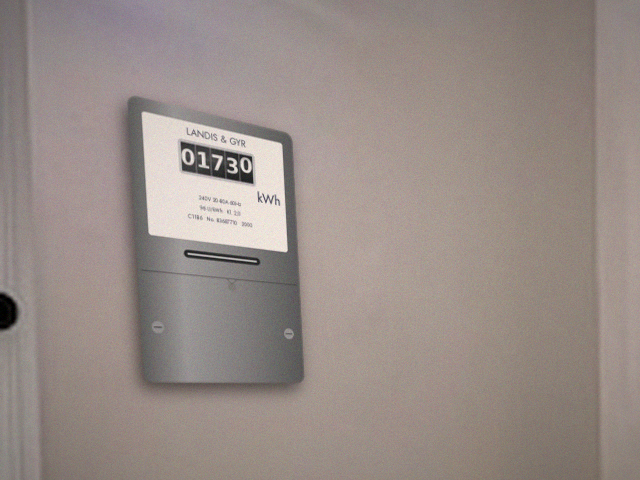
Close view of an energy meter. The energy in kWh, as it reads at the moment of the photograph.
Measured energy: 1730 kWh
